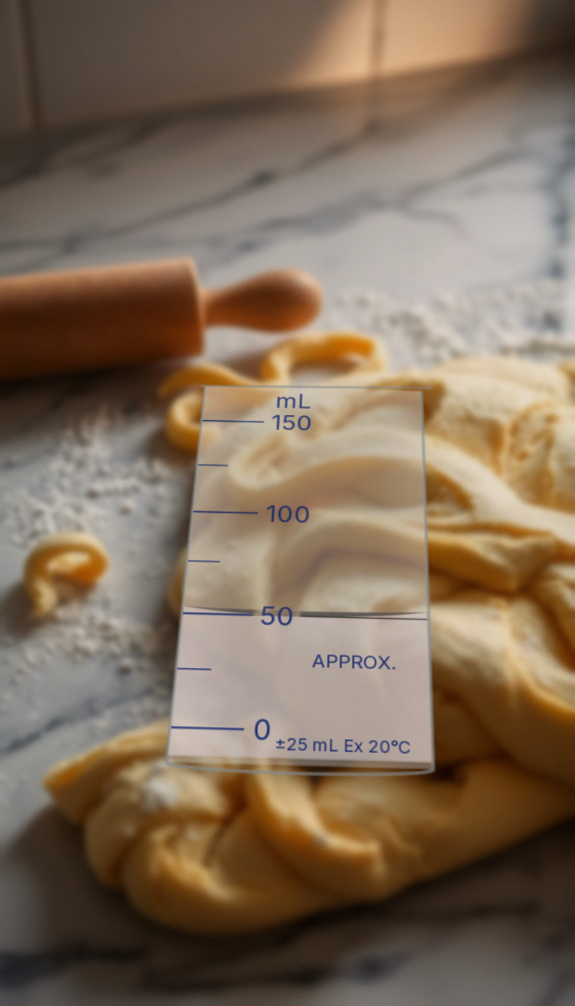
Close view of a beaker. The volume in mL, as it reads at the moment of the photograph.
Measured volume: 50 mL
